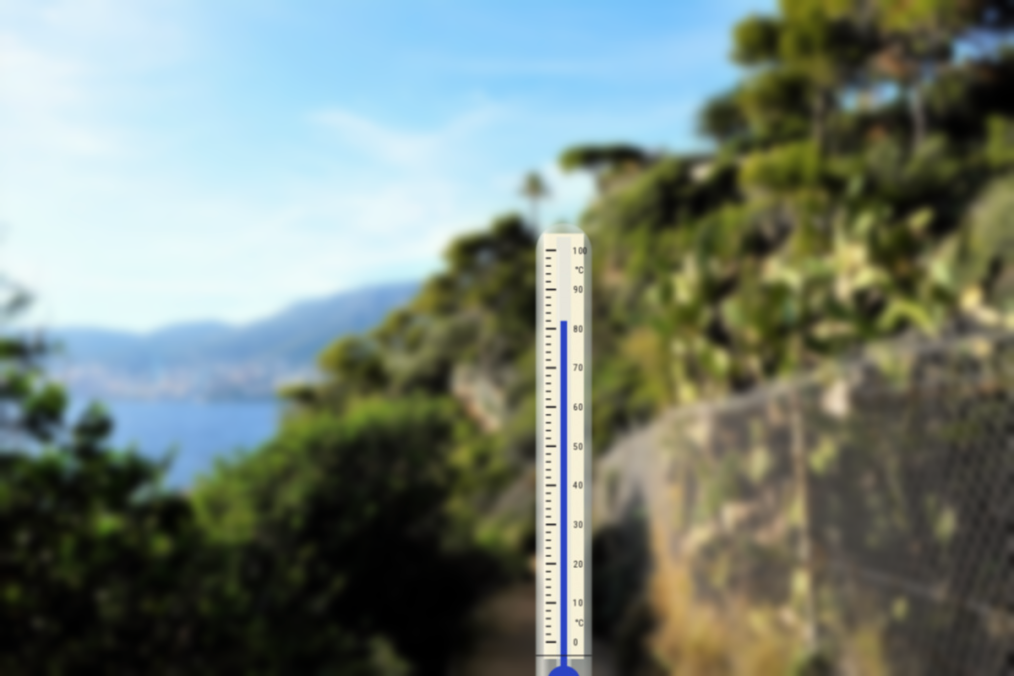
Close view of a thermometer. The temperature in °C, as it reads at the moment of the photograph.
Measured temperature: 82 °C
